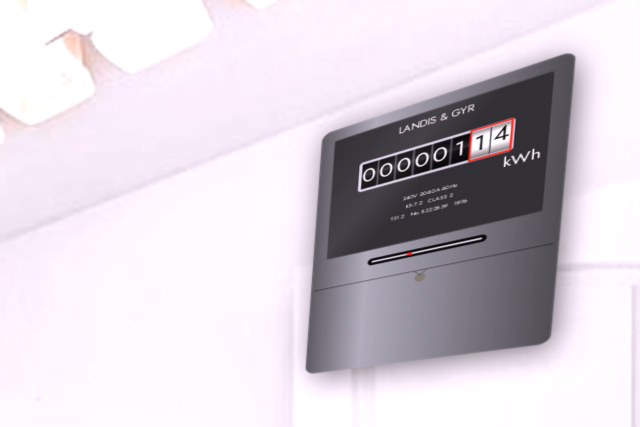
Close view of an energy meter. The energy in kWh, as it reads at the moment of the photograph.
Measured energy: 1.14 kWh
